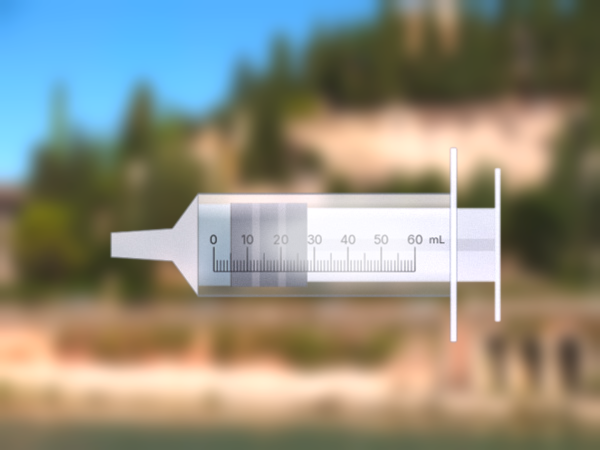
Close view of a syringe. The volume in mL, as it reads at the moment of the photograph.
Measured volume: 5 mL
